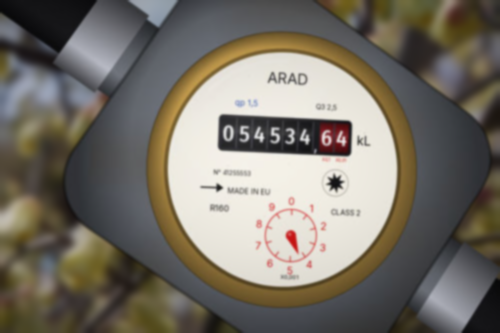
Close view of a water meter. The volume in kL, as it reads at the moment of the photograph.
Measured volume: 54534.644 kL
